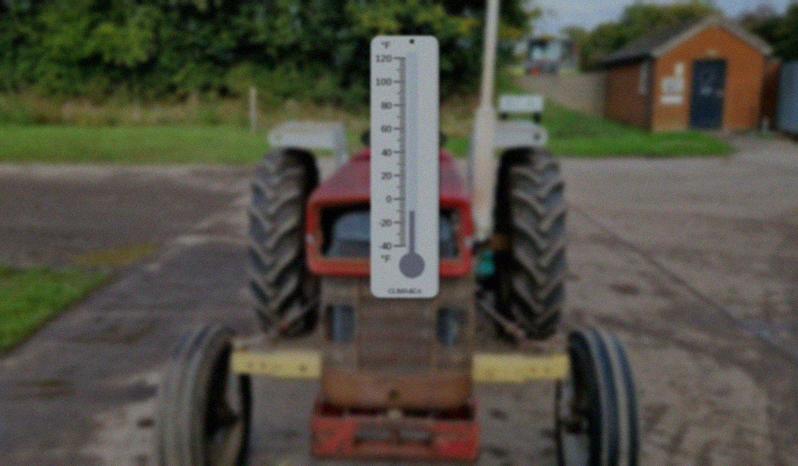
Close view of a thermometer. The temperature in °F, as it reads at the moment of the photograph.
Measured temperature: -10 °F
